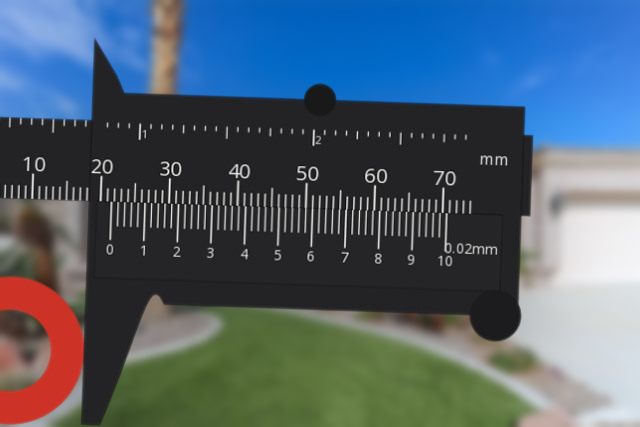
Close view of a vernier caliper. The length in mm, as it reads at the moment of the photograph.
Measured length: 21.6 mm
